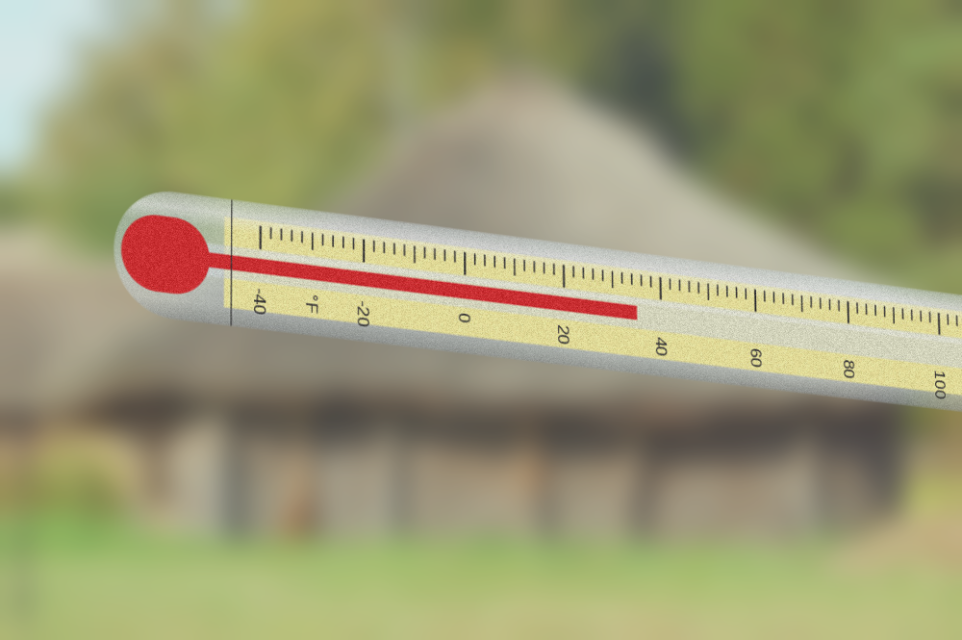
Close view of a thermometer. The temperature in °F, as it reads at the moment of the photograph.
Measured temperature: 35 °F
